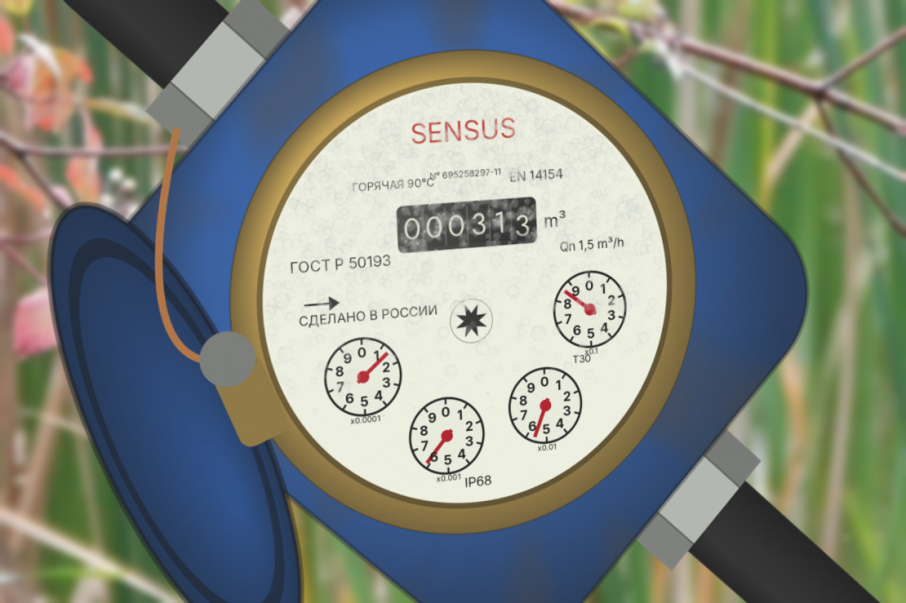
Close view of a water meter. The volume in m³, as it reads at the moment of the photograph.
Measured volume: 312.8561 m³
